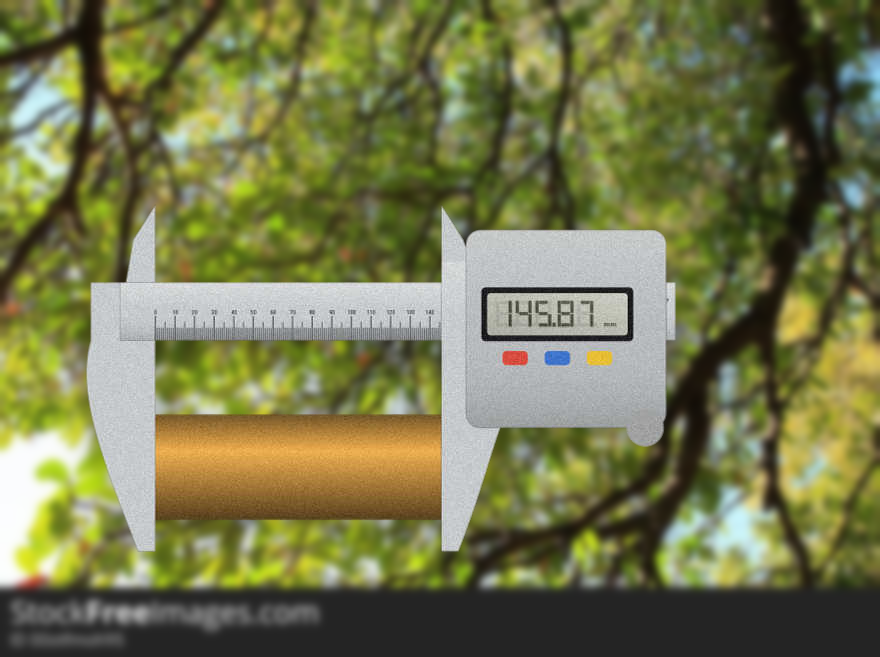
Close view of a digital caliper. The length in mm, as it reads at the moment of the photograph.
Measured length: 145.87 mm
